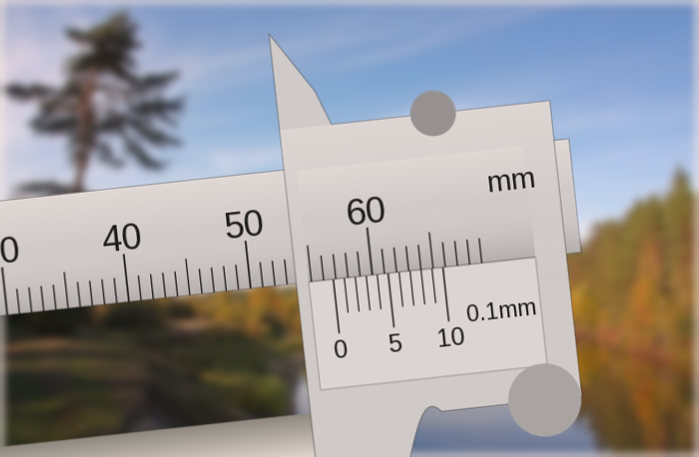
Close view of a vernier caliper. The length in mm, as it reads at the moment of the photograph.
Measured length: 56.8 mm
